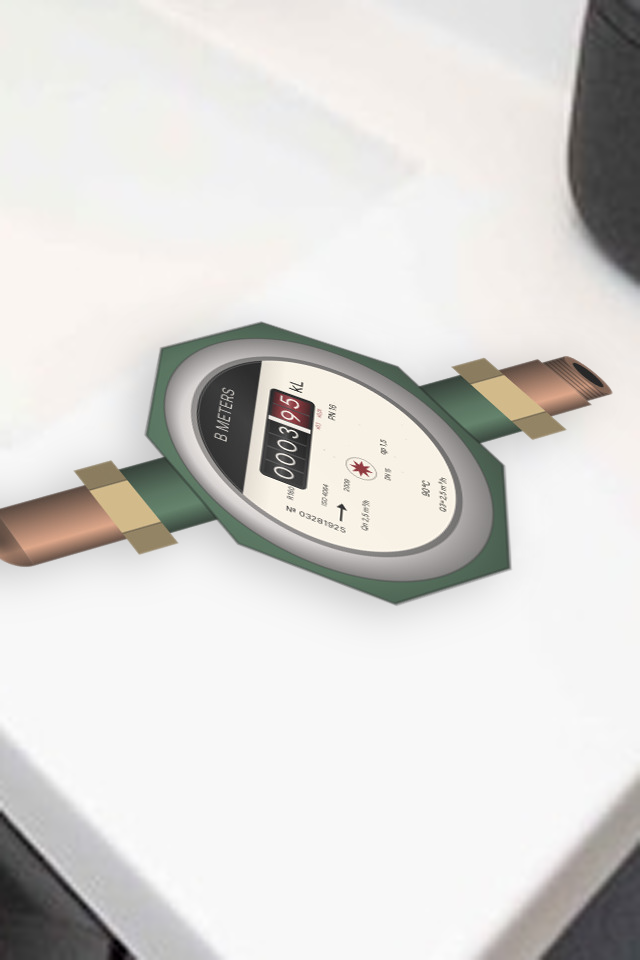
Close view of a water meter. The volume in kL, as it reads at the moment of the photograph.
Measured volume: 3.95 kL
